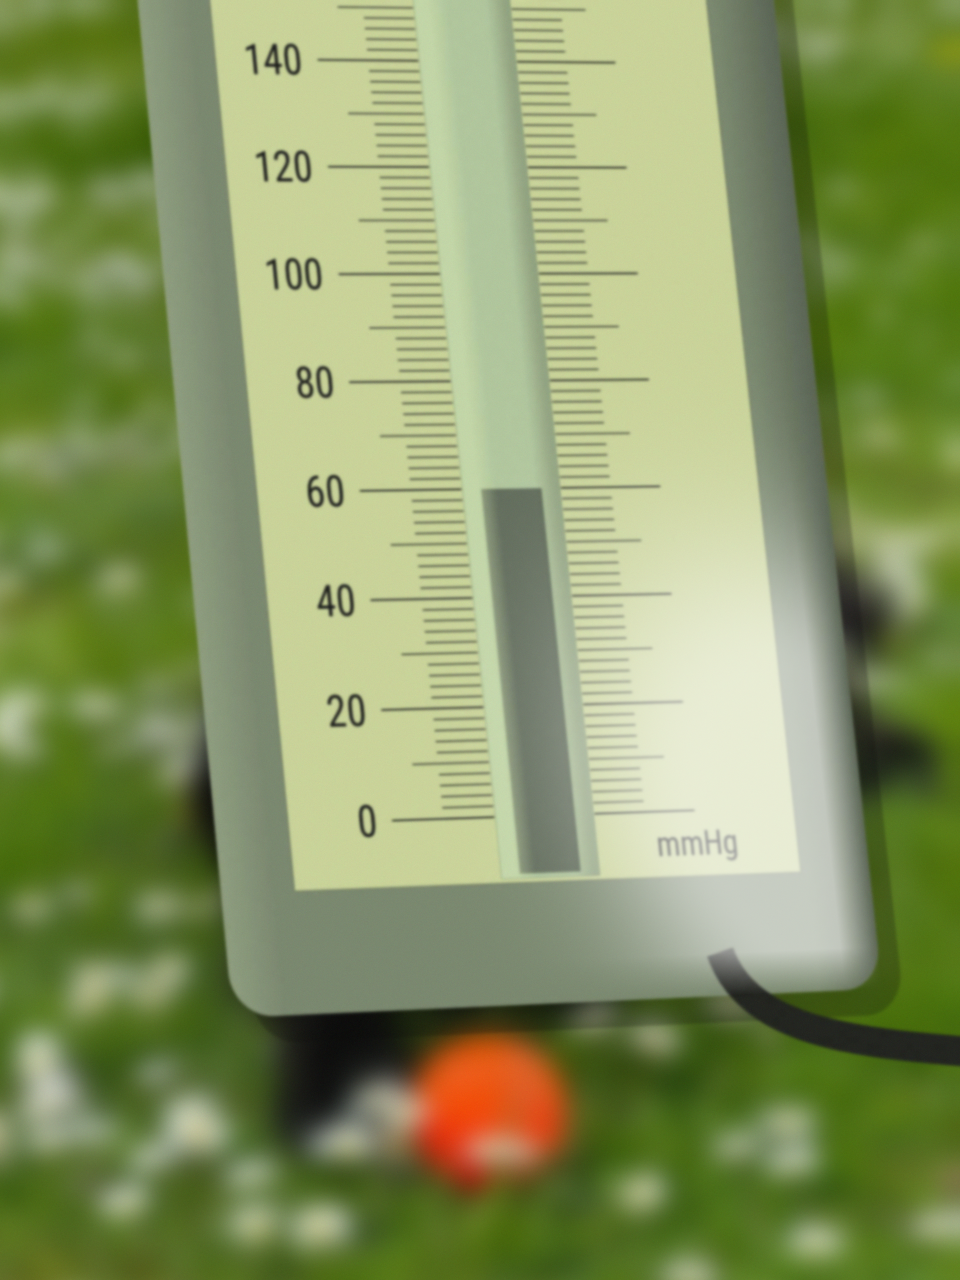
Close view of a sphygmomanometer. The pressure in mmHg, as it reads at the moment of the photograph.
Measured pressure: 60 mmHg
